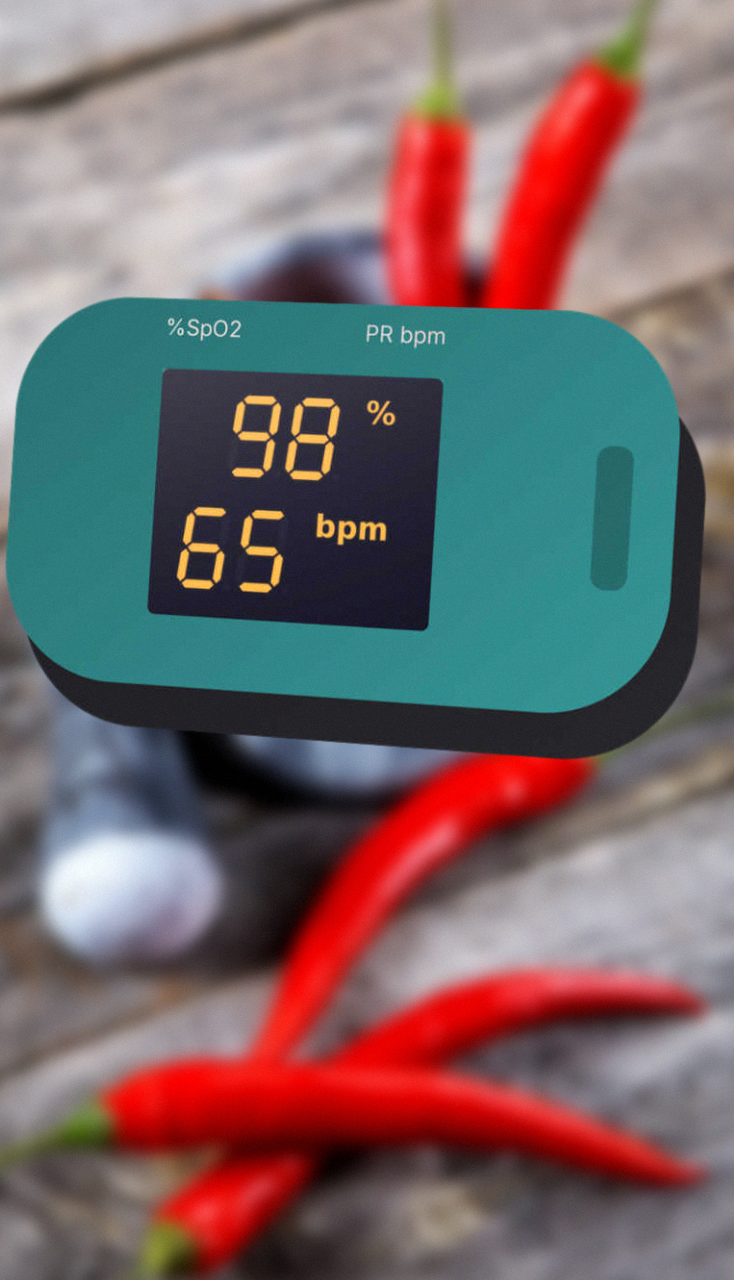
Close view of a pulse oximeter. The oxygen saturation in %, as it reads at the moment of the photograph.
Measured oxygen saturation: 98 %
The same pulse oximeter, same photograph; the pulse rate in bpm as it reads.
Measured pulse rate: 65 bpm
